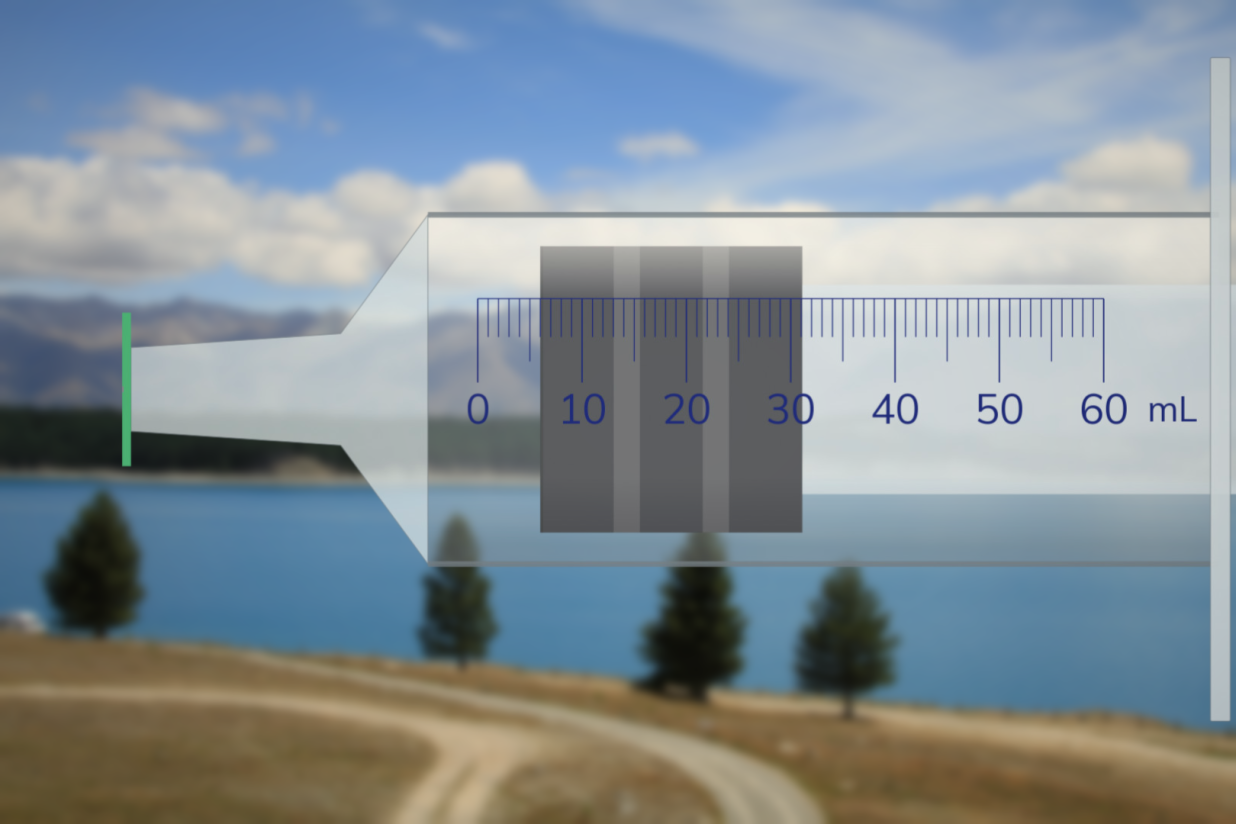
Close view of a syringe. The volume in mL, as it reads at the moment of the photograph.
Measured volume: 6 mL
